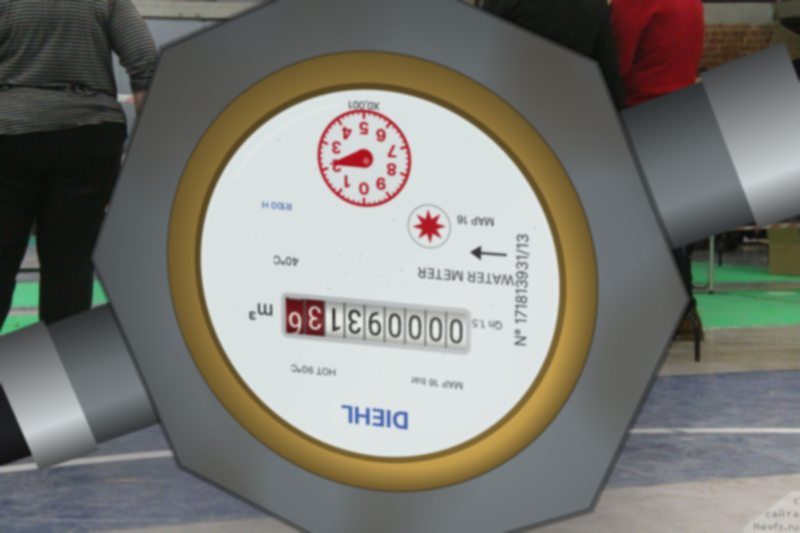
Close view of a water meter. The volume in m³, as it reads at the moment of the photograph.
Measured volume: 931.362 m³
